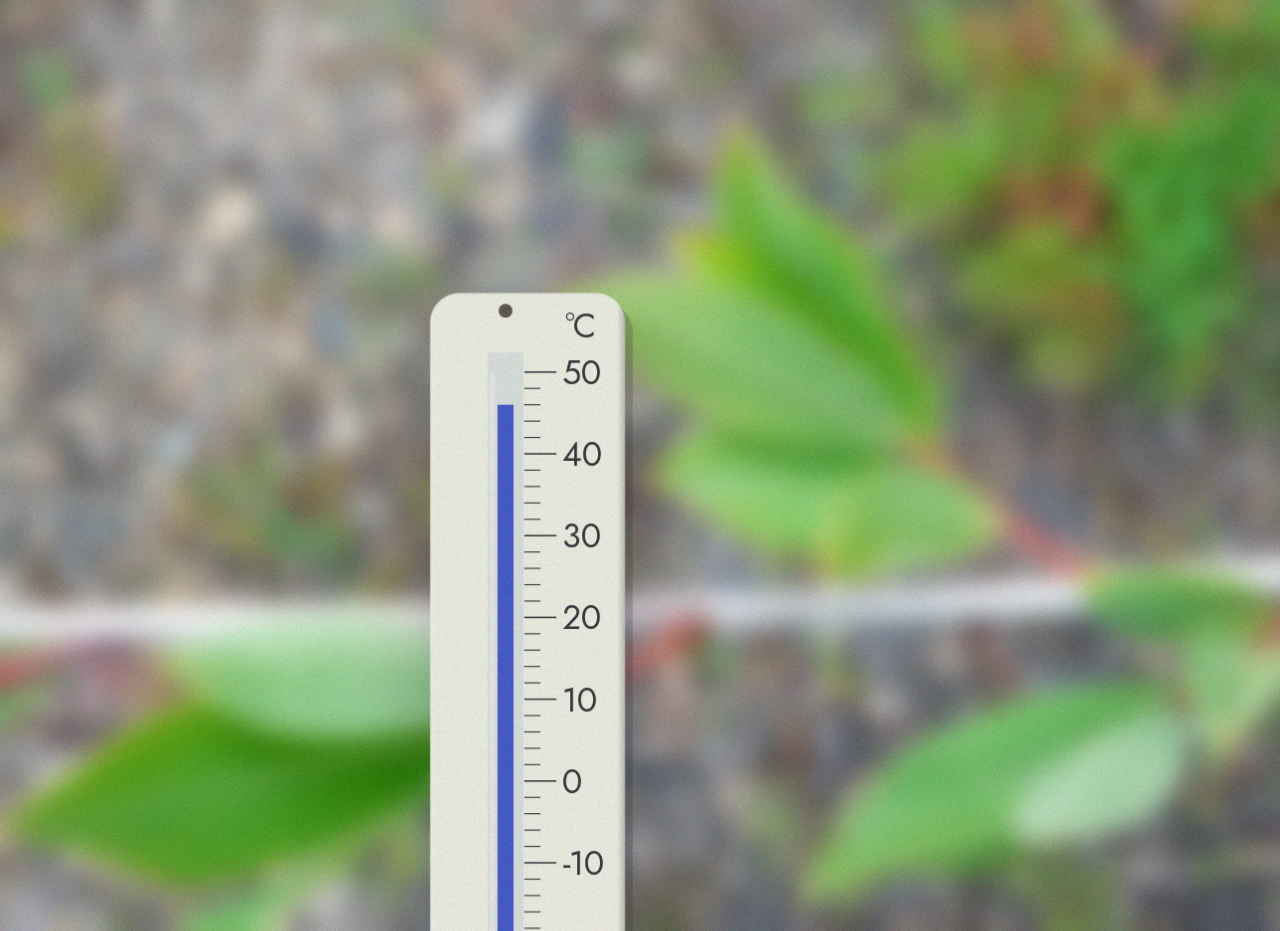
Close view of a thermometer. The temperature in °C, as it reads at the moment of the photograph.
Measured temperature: 46 °C
